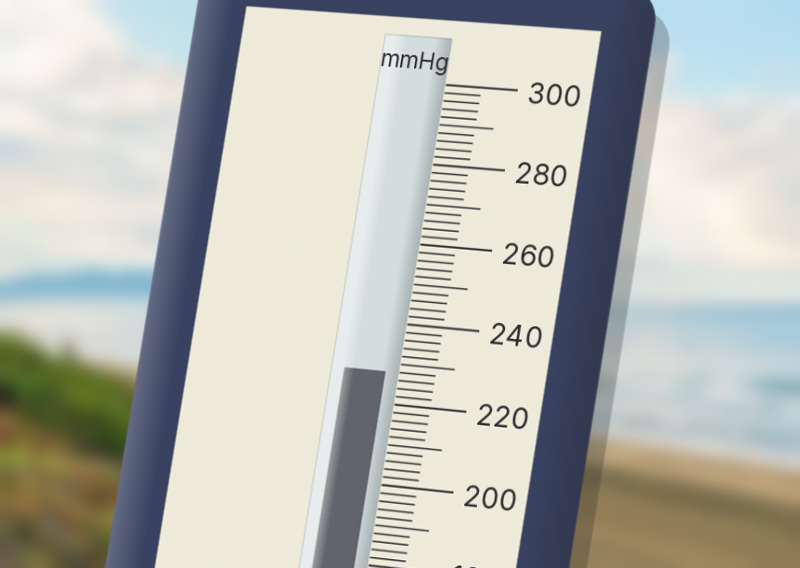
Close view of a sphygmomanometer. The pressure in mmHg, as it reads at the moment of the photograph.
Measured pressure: 228 mmHg
